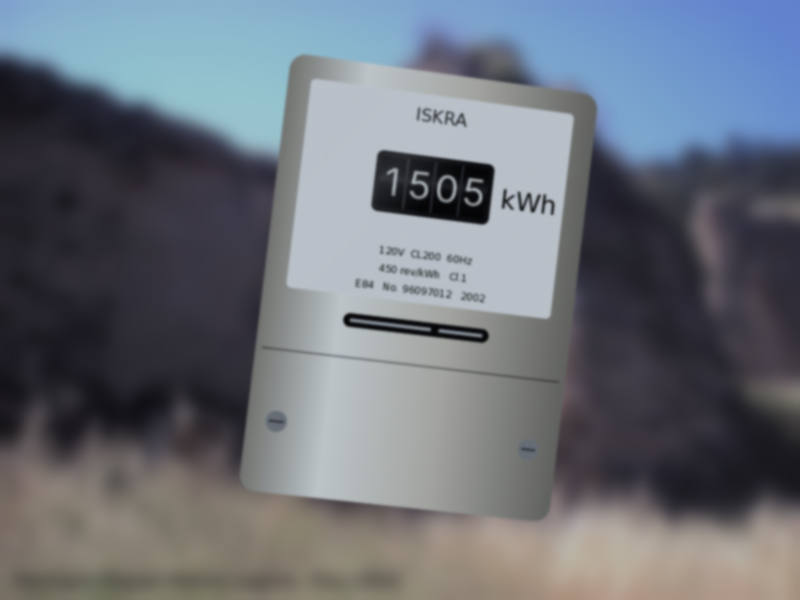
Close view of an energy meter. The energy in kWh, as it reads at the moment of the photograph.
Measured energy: 1505 kWh
